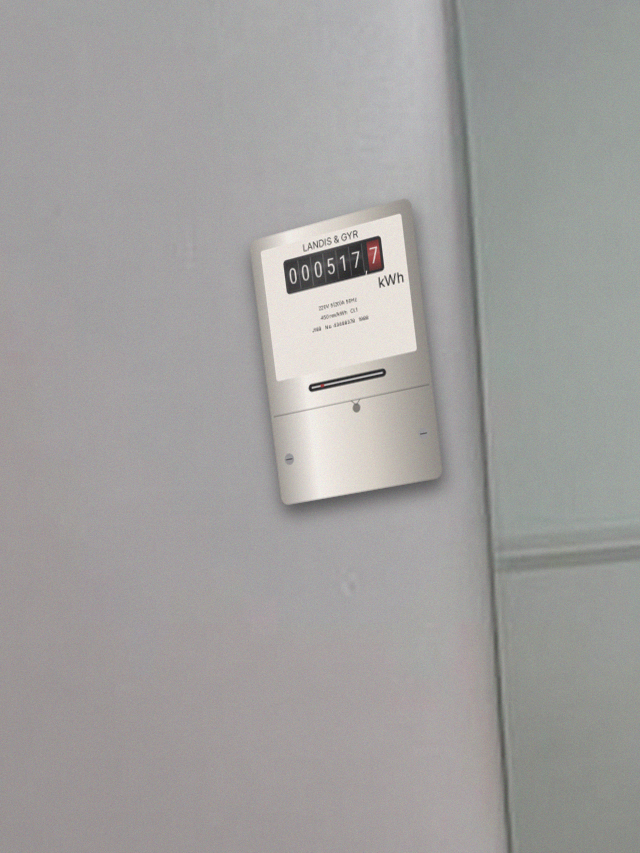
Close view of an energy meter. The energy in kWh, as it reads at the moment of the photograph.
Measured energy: 517.7 kWh
